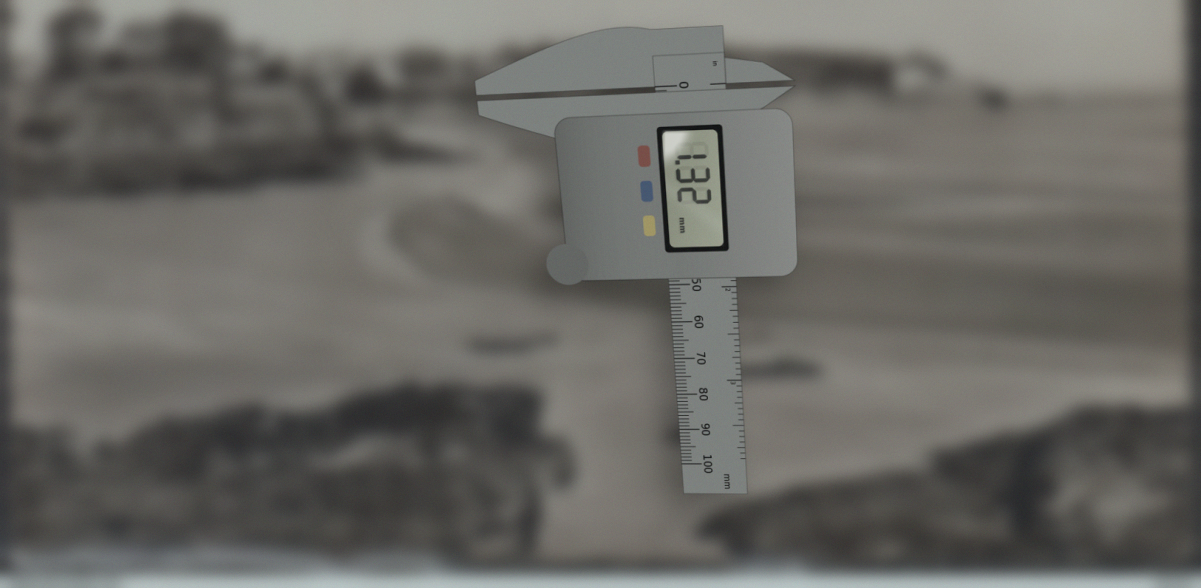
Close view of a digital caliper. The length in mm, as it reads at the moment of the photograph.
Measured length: 1.32 mm
